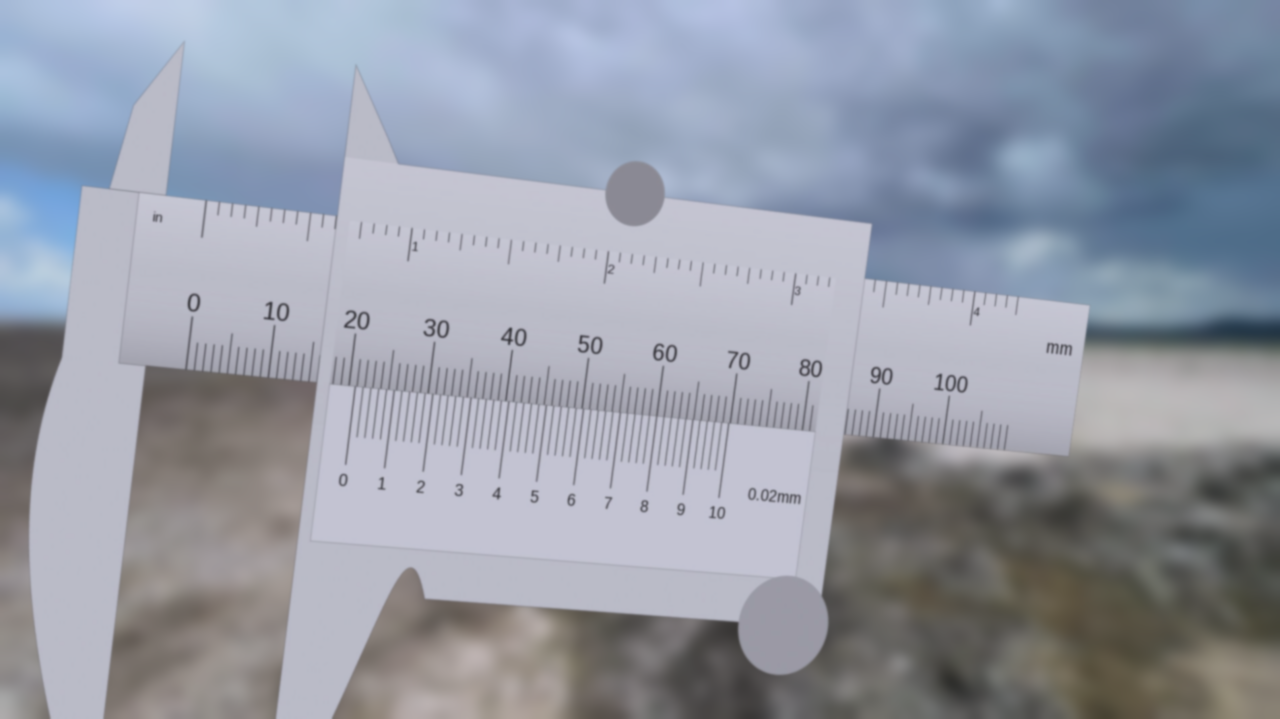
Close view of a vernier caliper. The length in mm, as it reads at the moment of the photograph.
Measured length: 20.8 mm
